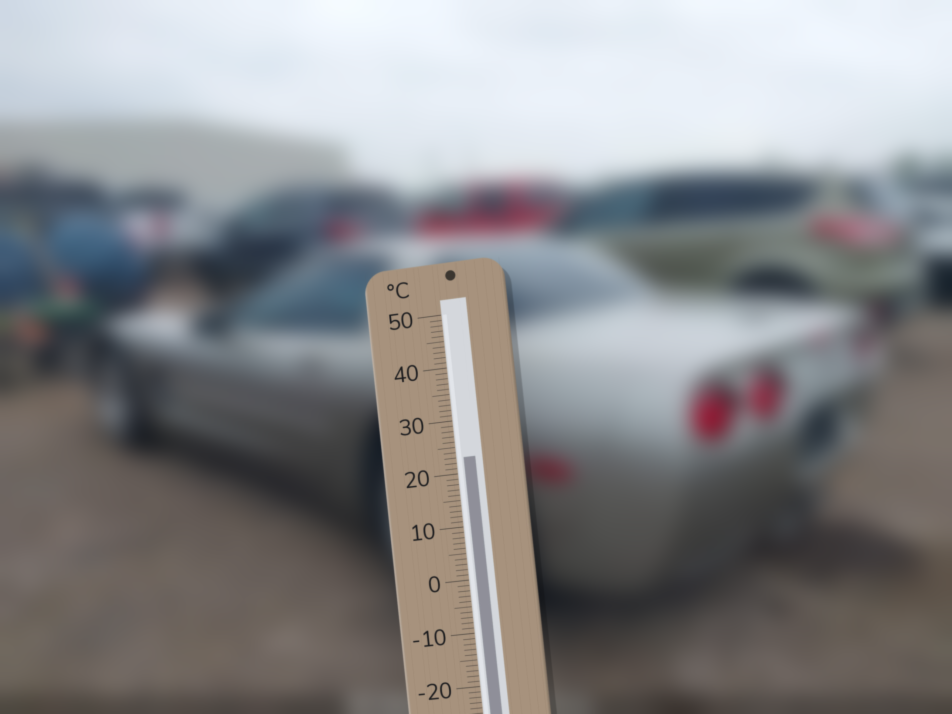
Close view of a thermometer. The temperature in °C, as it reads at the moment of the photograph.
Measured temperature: 23 °C
